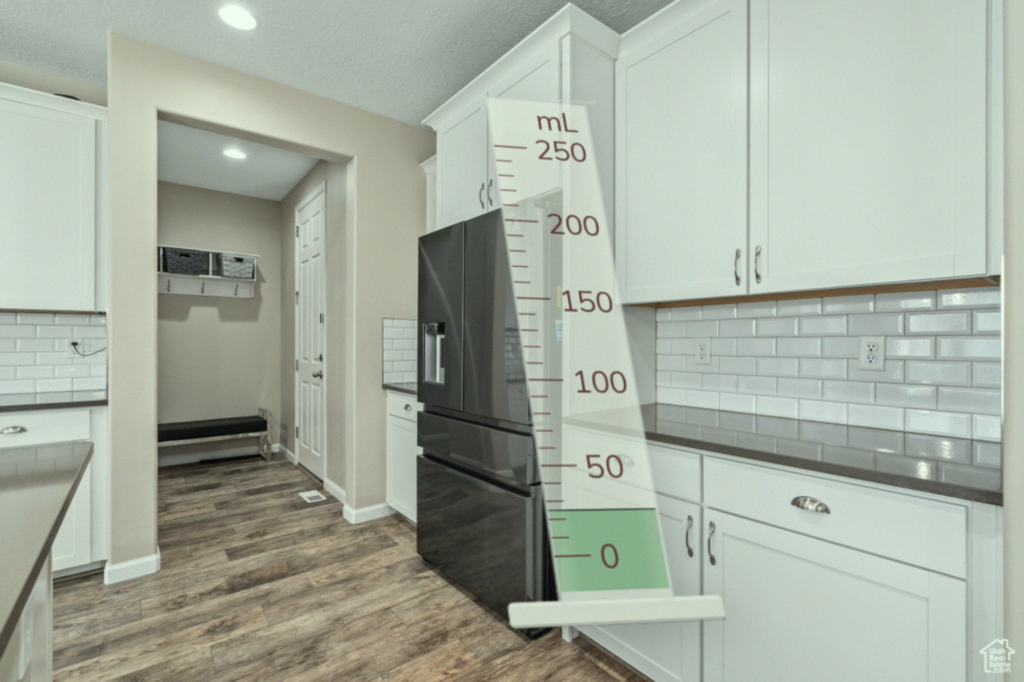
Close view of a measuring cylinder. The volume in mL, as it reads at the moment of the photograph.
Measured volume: 25 mL
